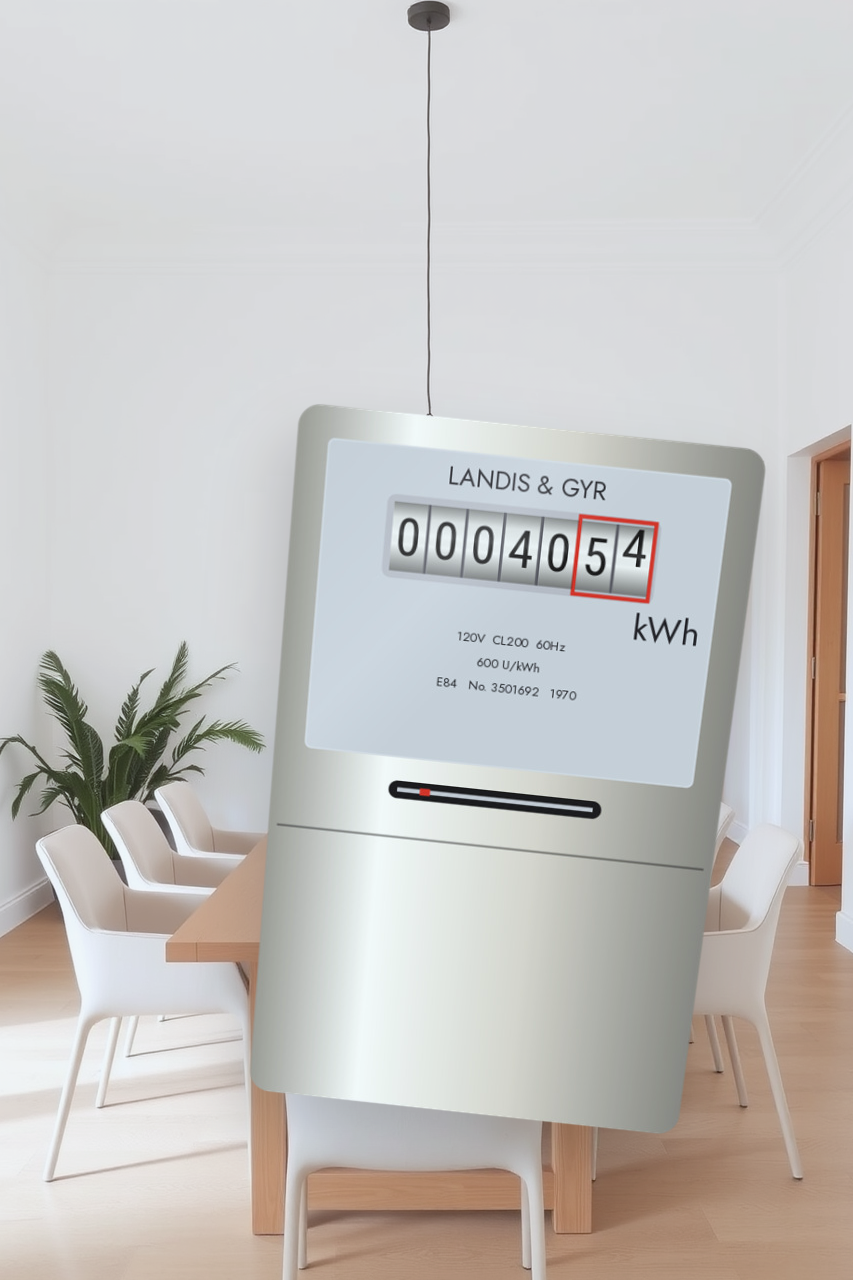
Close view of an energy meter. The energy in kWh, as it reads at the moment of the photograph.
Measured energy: 40.54 kWh
